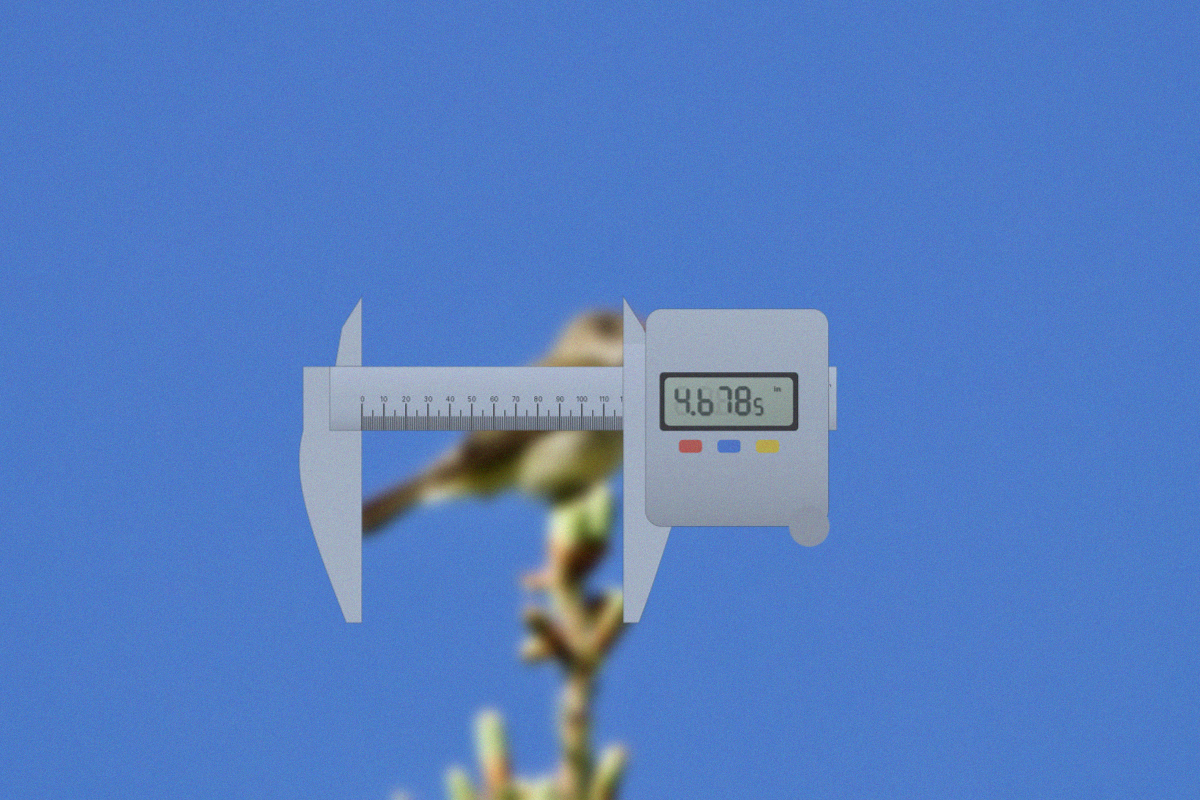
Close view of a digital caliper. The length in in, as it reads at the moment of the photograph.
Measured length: 4.6785 in
